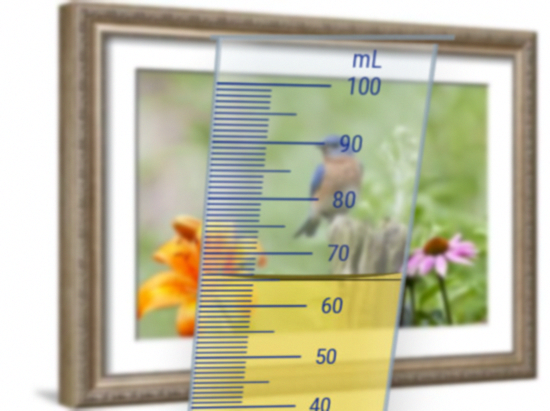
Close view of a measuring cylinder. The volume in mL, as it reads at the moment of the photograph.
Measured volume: 65 mL
